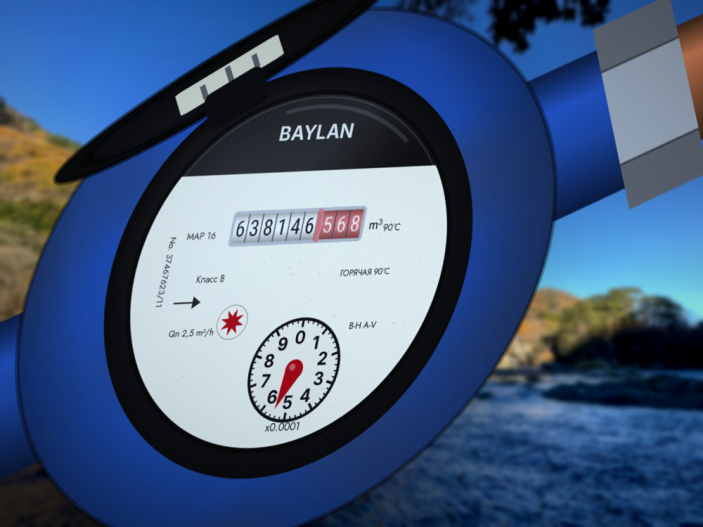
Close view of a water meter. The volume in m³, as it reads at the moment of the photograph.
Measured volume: 638146.5685 m³
